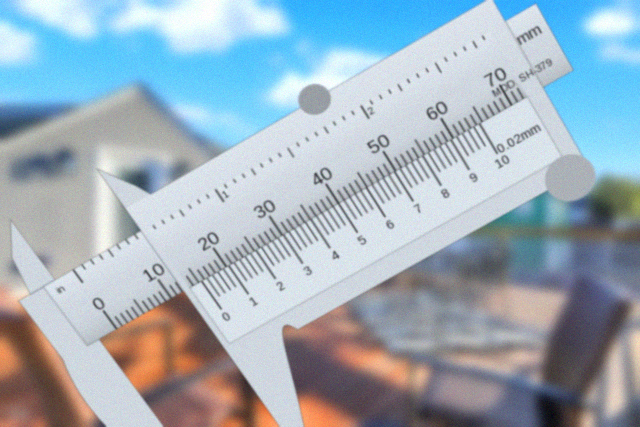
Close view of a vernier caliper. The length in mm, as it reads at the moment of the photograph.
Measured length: 15.5 mm
